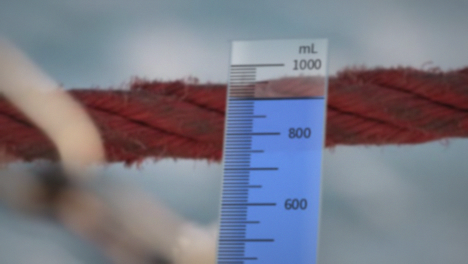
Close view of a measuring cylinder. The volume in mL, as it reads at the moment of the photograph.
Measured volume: 900 mL
